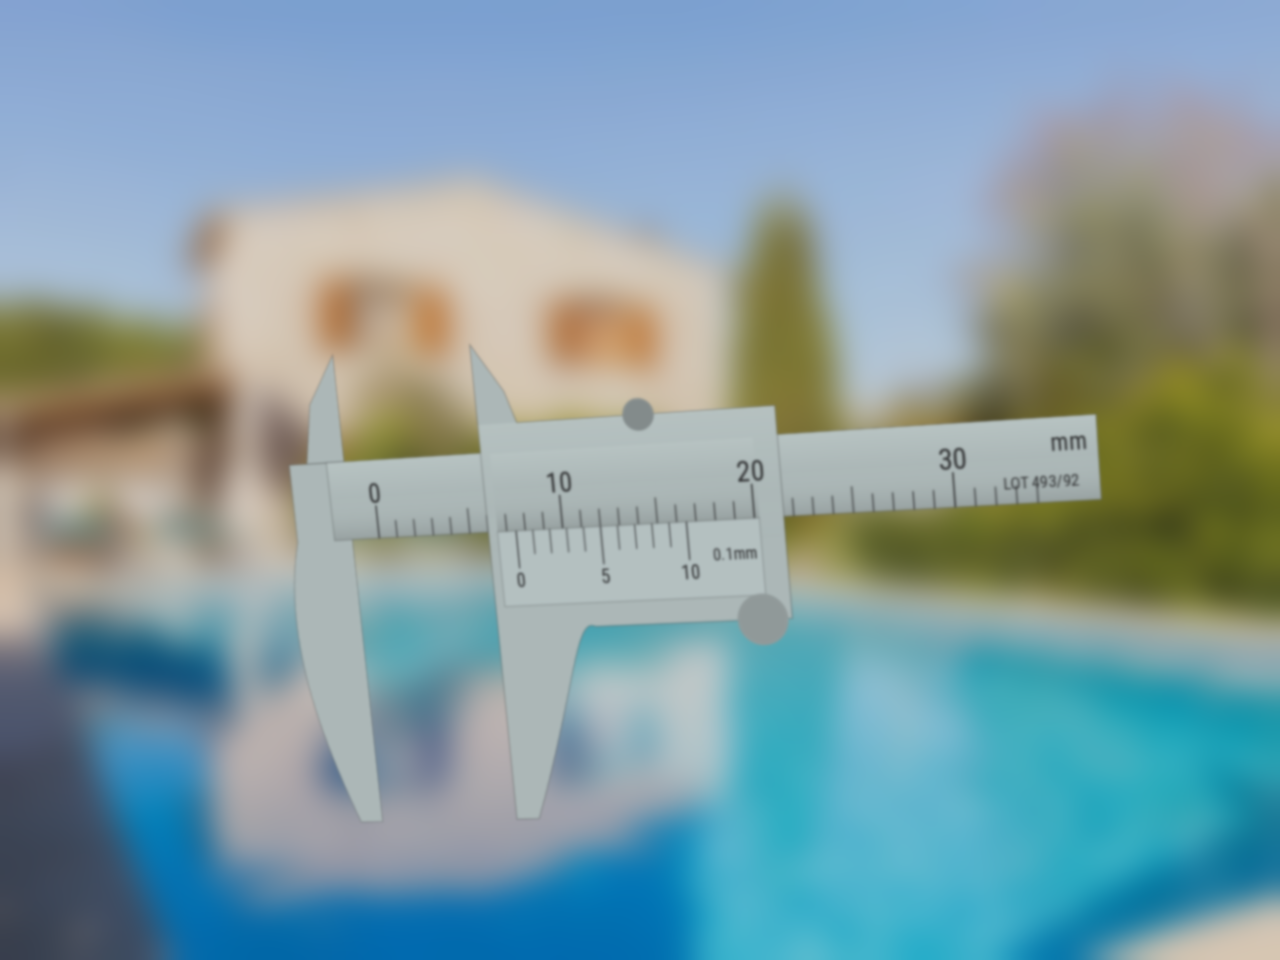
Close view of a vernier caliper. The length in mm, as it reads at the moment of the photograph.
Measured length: 7.5 mm
